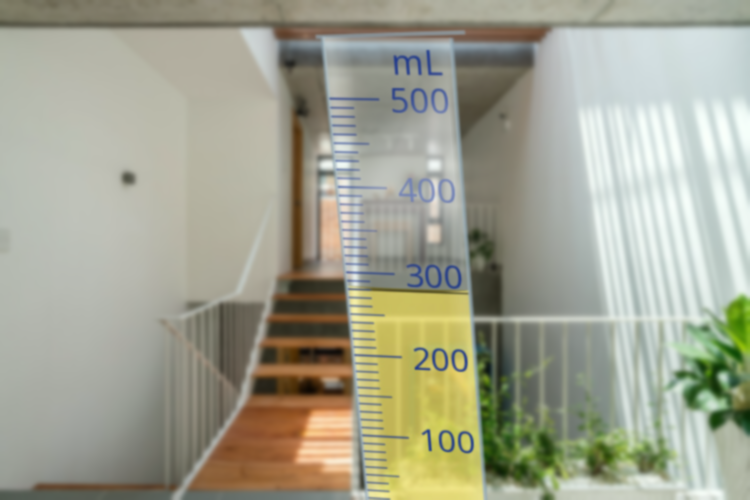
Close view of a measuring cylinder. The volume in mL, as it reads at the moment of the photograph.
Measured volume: 280 mL
